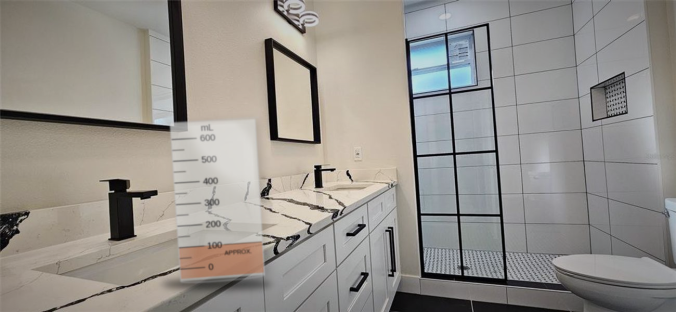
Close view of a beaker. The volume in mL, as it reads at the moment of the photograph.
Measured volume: 100 mL
